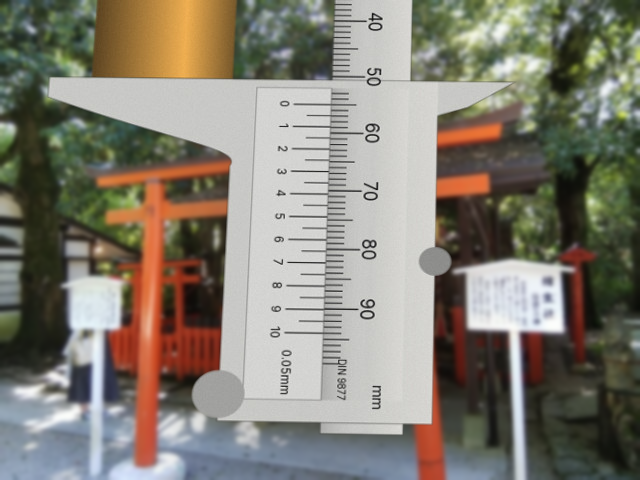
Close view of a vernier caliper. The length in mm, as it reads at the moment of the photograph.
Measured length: 55.0 mm
